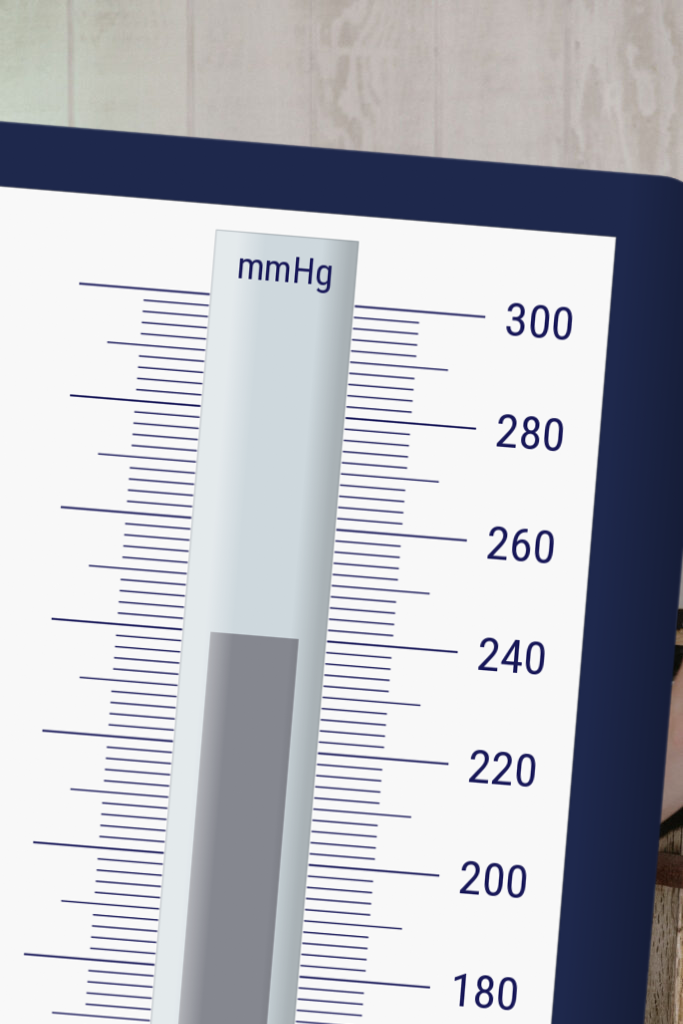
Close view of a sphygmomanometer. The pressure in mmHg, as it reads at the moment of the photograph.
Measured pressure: 240 mmHg
